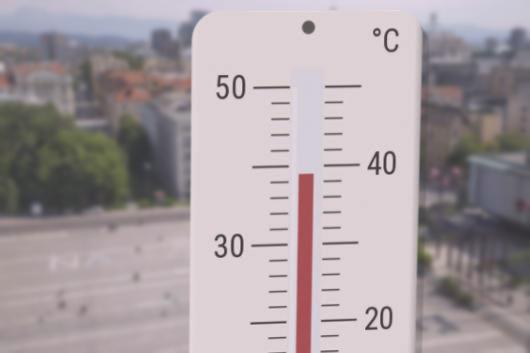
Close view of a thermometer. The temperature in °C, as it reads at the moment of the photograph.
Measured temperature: 39 °C
